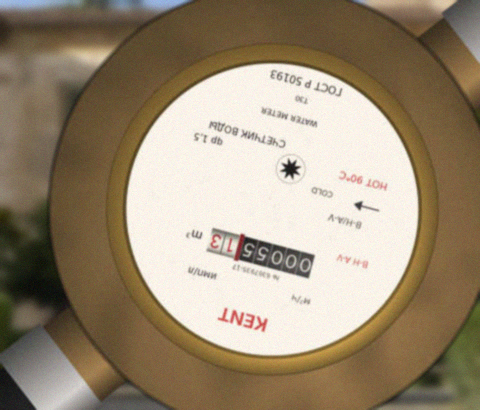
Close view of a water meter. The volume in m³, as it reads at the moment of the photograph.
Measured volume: 55.13 m³
